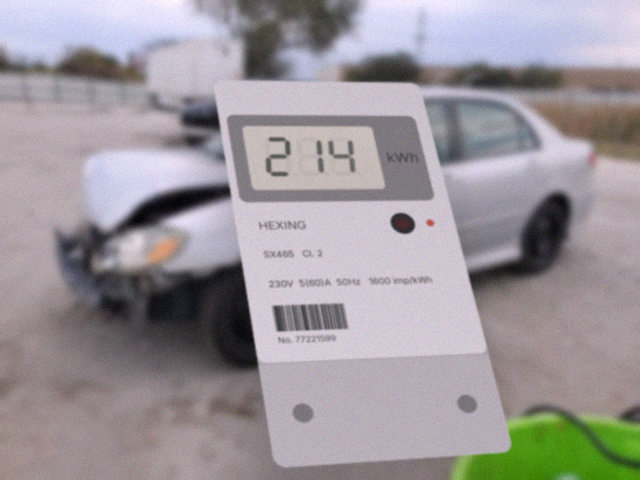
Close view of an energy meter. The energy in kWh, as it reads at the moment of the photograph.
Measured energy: 214 kWh
